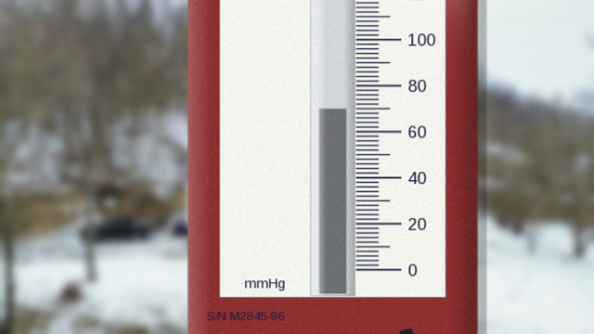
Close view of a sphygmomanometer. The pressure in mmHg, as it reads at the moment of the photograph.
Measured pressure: 70 mmHg
